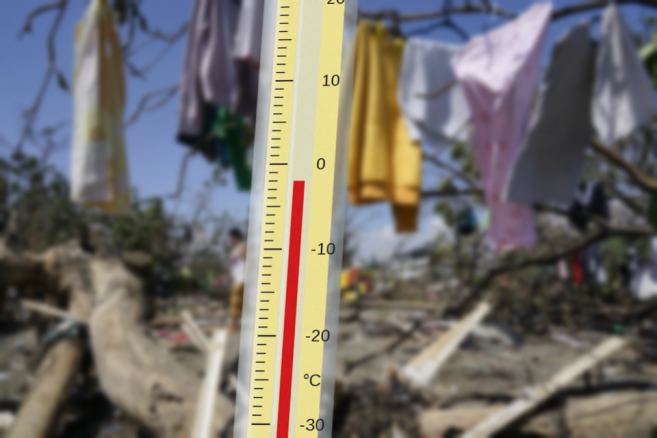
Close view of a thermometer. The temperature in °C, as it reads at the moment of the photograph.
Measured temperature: -2 °C
